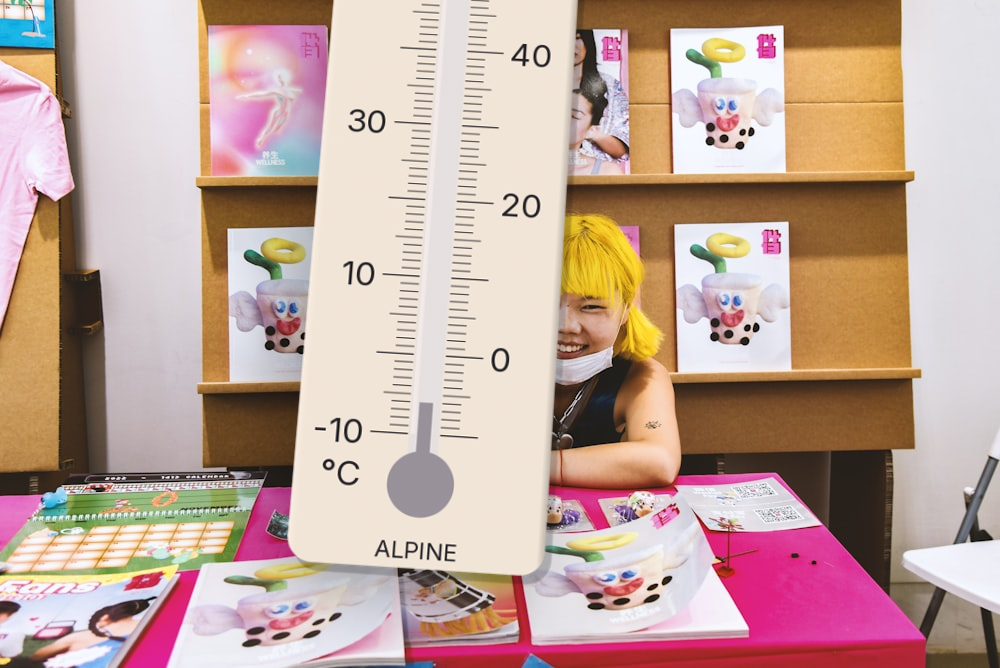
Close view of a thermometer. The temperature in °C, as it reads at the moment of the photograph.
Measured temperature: -6 °C
